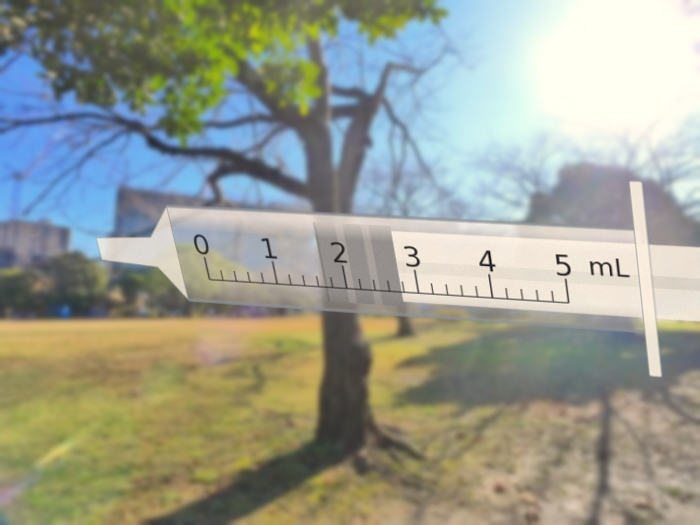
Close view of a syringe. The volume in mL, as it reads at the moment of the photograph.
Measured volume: 1.7 mL
